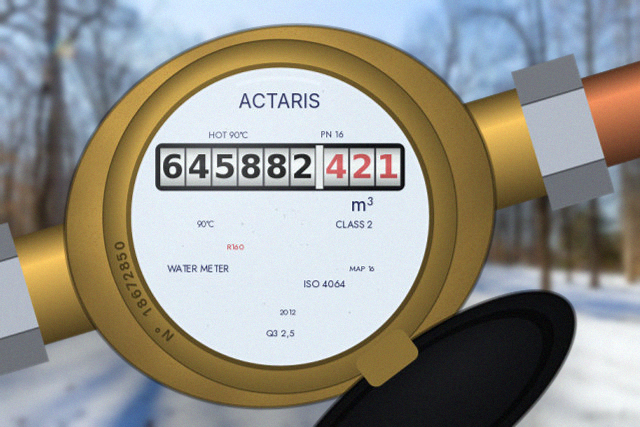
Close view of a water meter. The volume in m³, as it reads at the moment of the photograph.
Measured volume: 645882.421 m³
